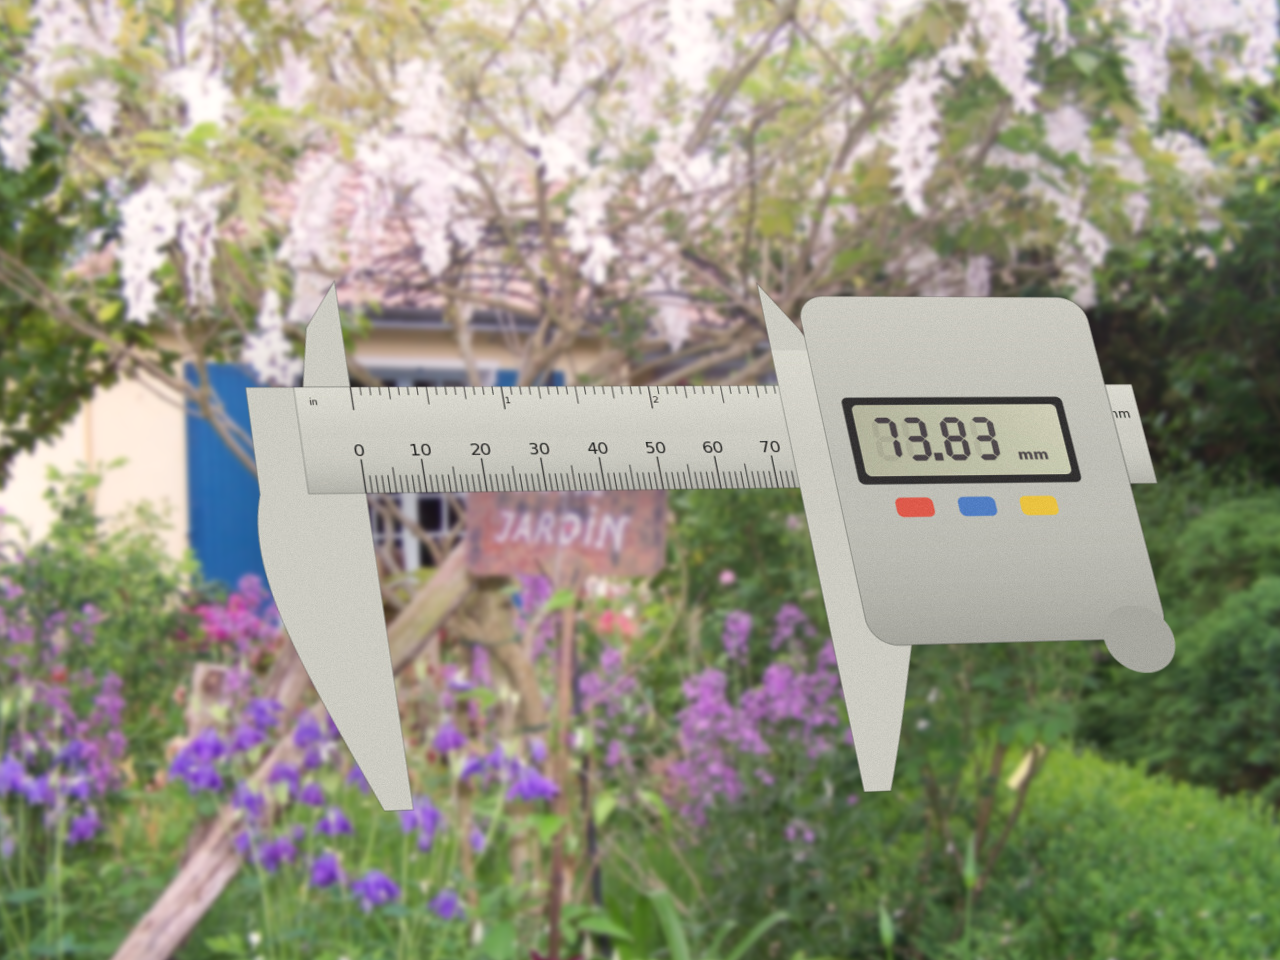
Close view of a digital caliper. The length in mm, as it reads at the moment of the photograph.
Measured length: 73.83 mm
